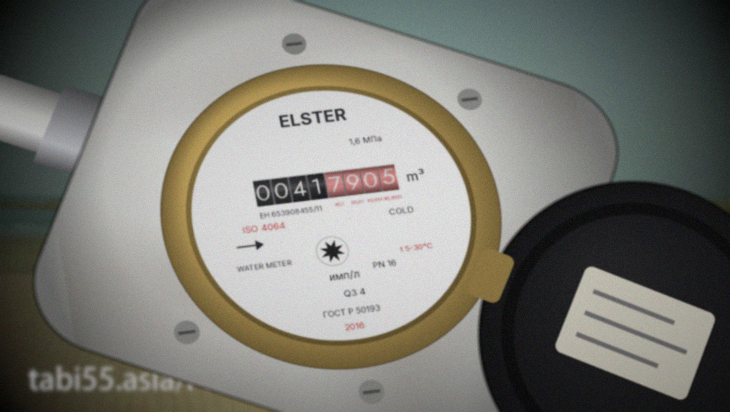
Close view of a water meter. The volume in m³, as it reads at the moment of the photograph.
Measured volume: 41.7905 m³
